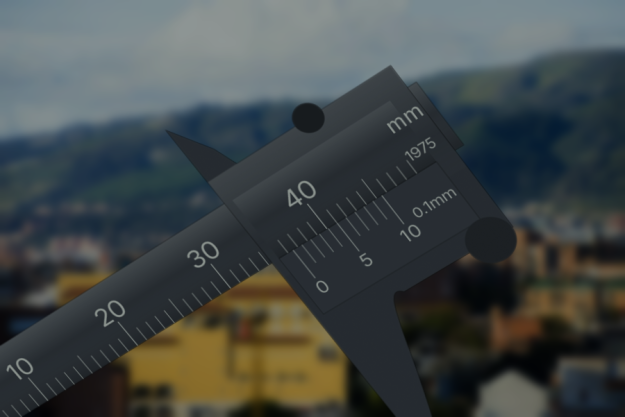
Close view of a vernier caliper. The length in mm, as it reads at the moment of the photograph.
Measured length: 36.5 mm
